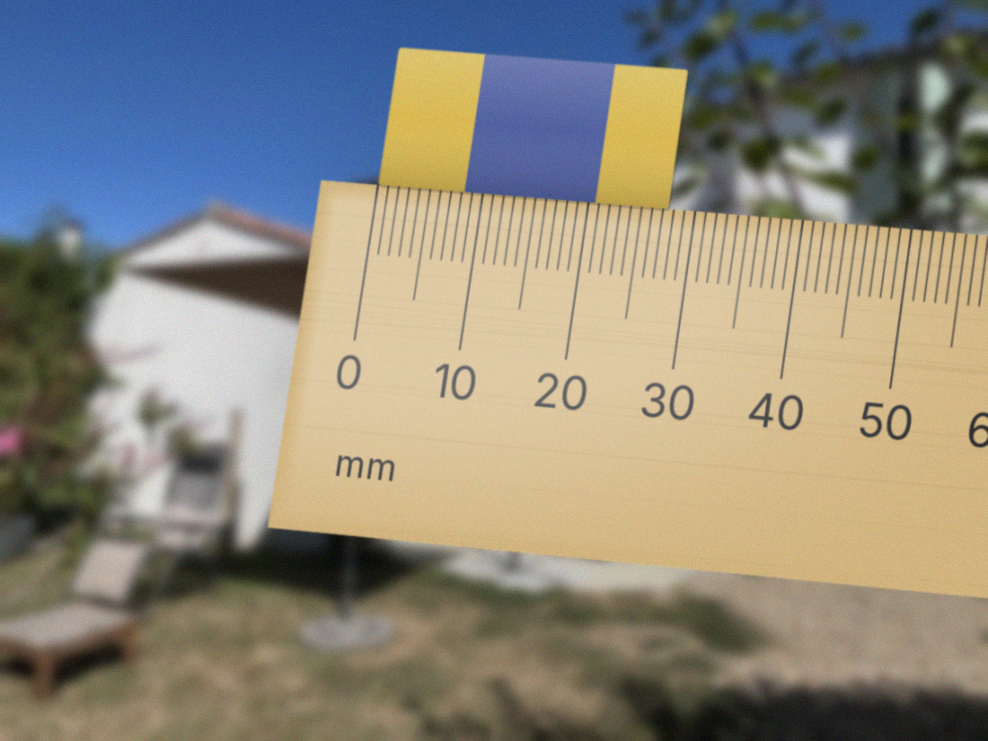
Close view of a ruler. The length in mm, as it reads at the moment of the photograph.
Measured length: 27.5 mm
